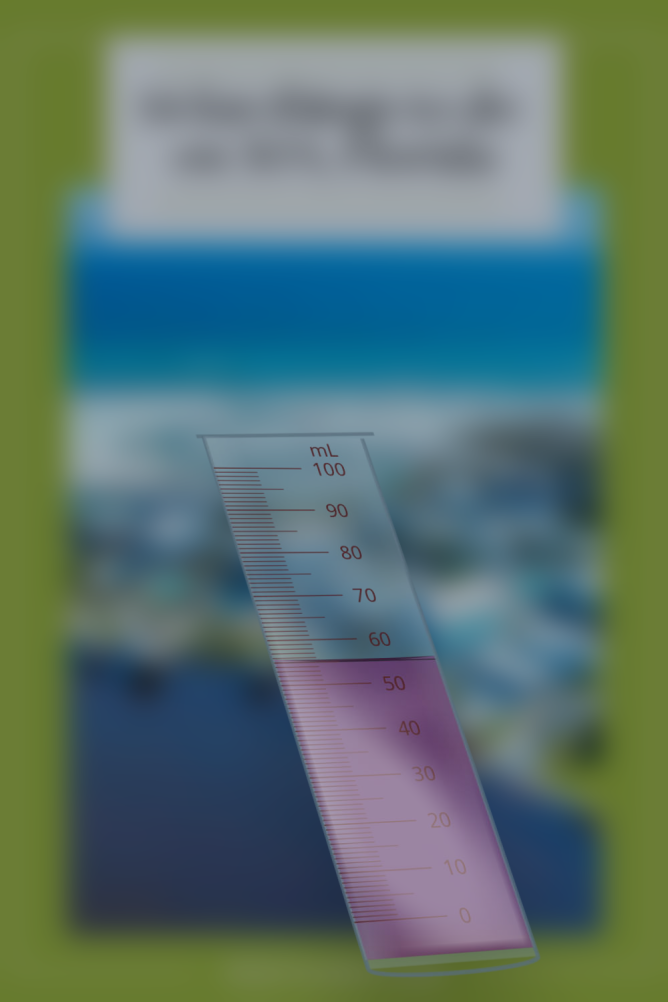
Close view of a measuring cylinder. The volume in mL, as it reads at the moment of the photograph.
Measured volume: 55 mL
